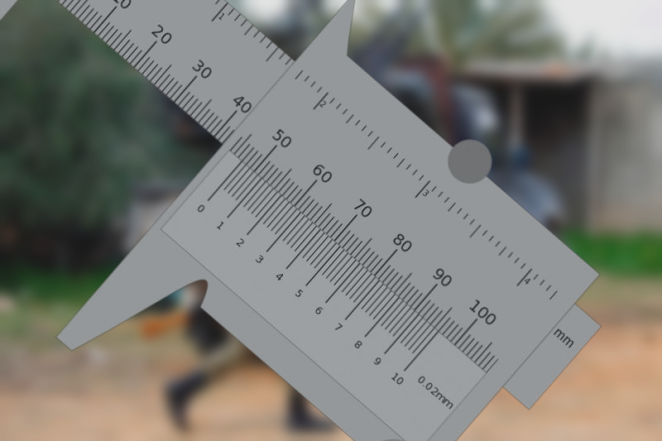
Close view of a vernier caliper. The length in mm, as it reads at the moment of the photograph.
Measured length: 47.0 mm
